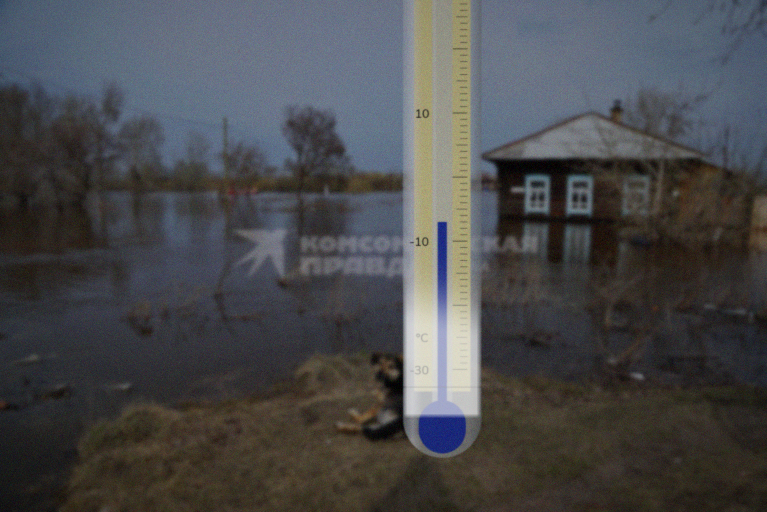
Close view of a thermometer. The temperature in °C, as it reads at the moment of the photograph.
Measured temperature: -7 °C
